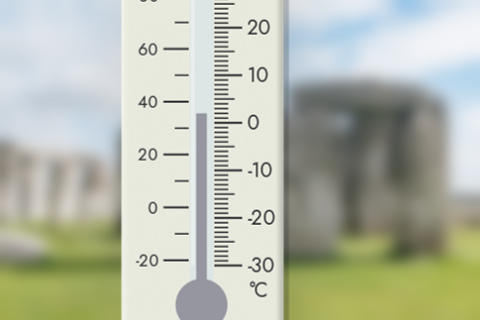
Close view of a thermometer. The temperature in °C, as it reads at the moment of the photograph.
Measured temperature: 2 °C
